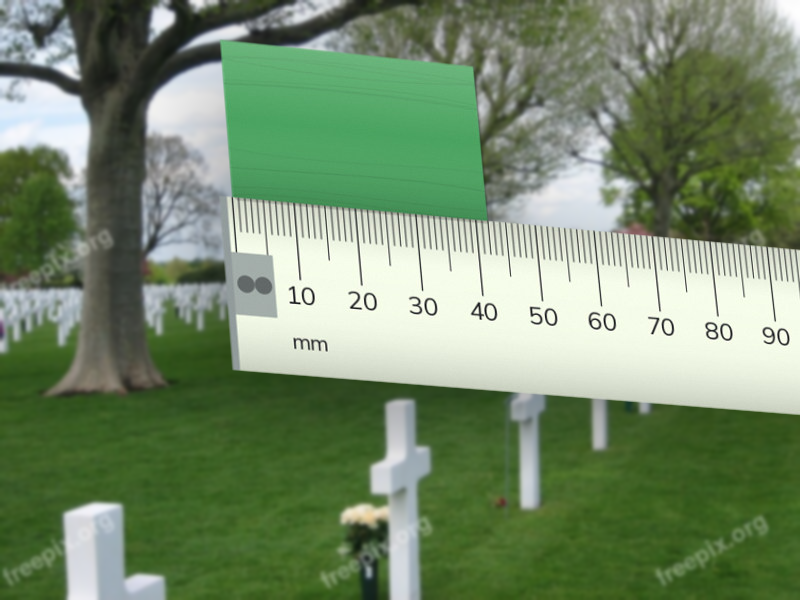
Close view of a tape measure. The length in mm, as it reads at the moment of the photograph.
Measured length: 42 mm
